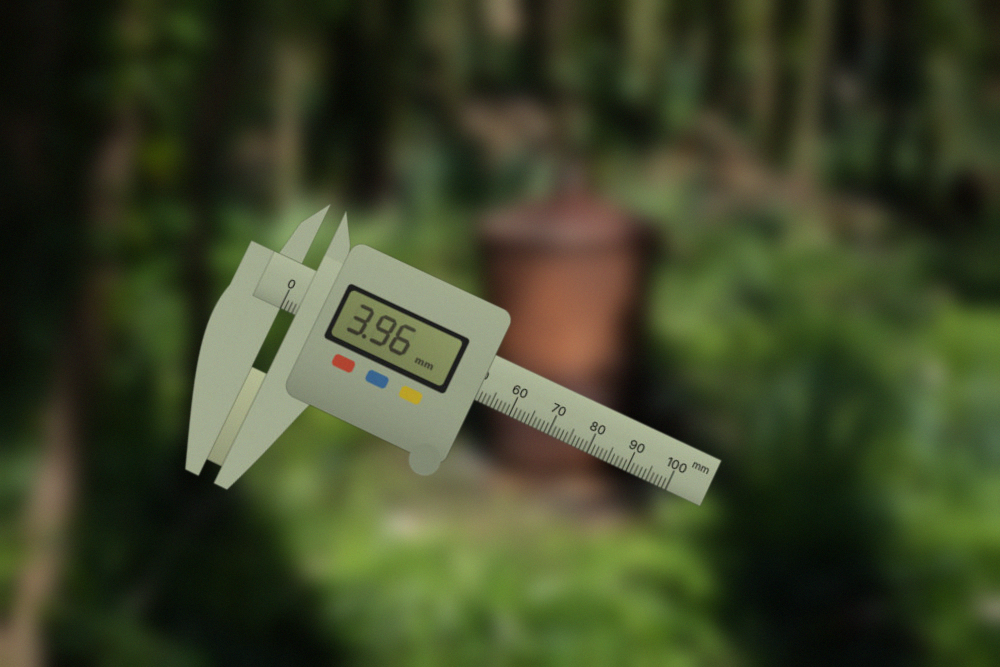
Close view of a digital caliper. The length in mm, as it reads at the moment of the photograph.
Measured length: 3.96 mm
